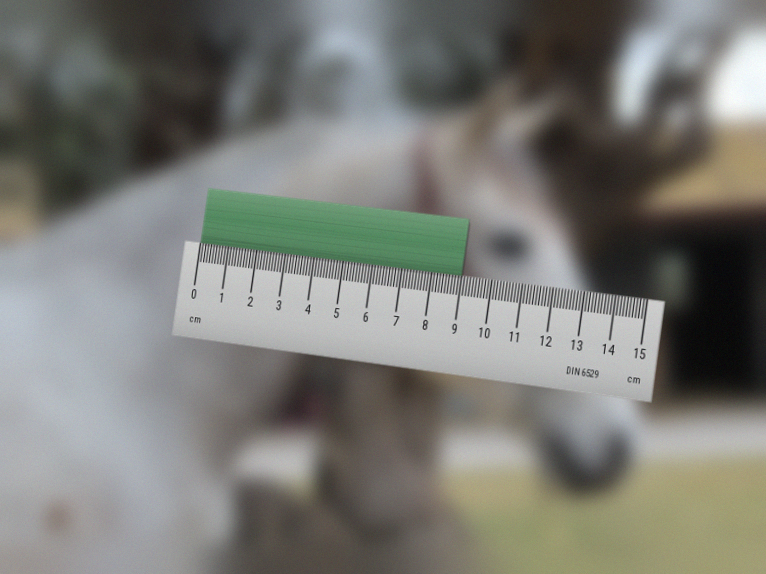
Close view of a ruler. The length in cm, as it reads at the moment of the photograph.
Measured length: 9 cm
